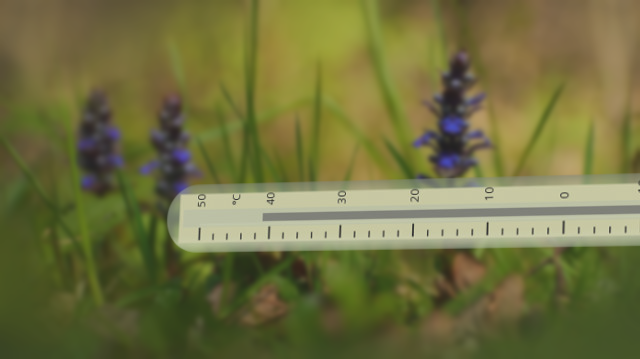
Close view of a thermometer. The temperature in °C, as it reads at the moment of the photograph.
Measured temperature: 41 °C
